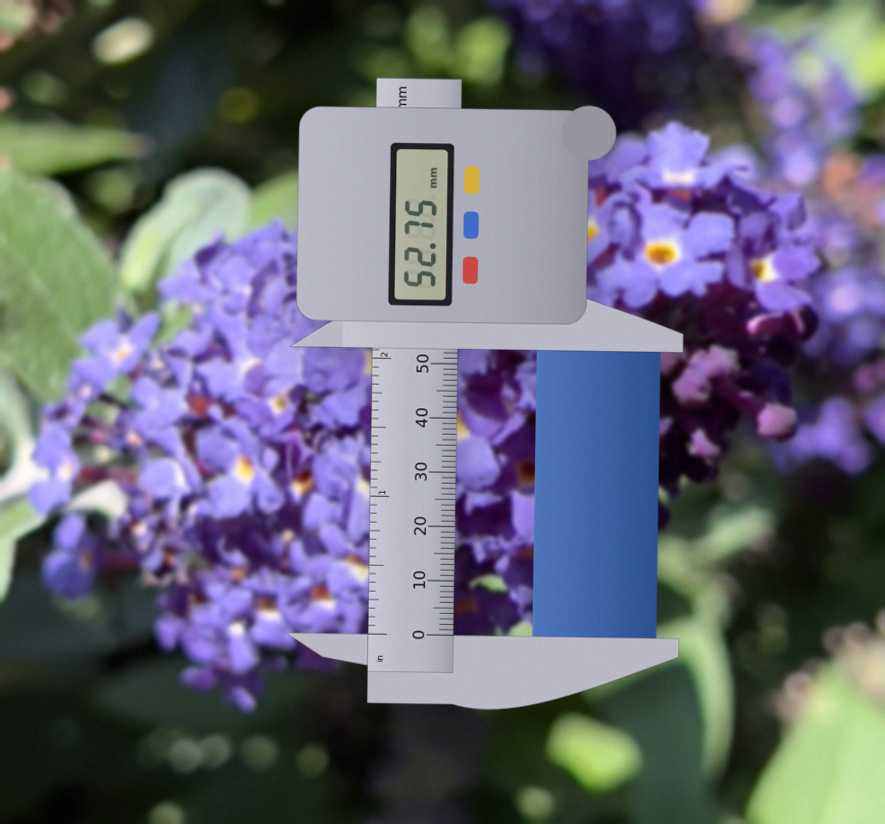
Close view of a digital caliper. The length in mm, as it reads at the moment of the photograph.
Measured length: 52.75 mm
